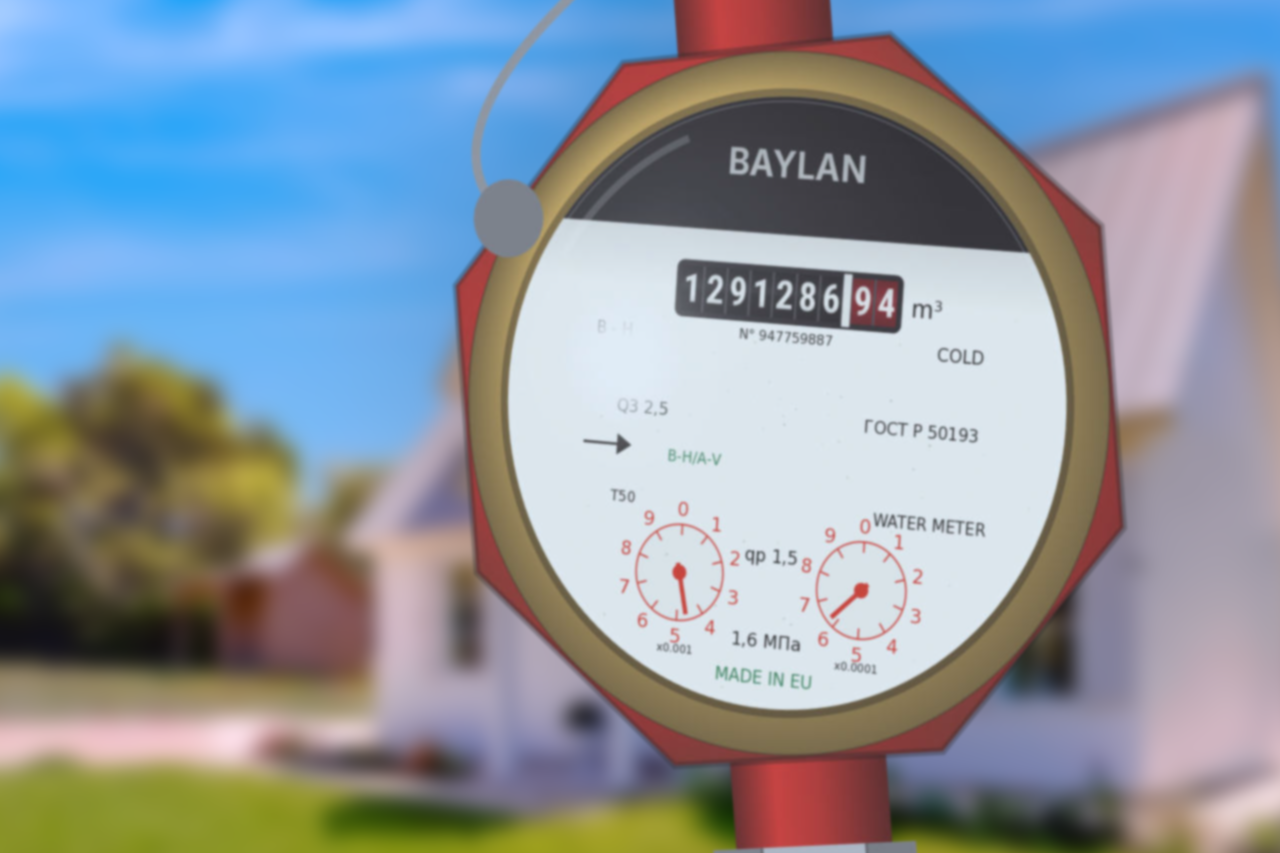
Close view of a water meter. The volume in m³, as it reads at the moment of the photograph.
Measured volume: 1291286.9446 m³
